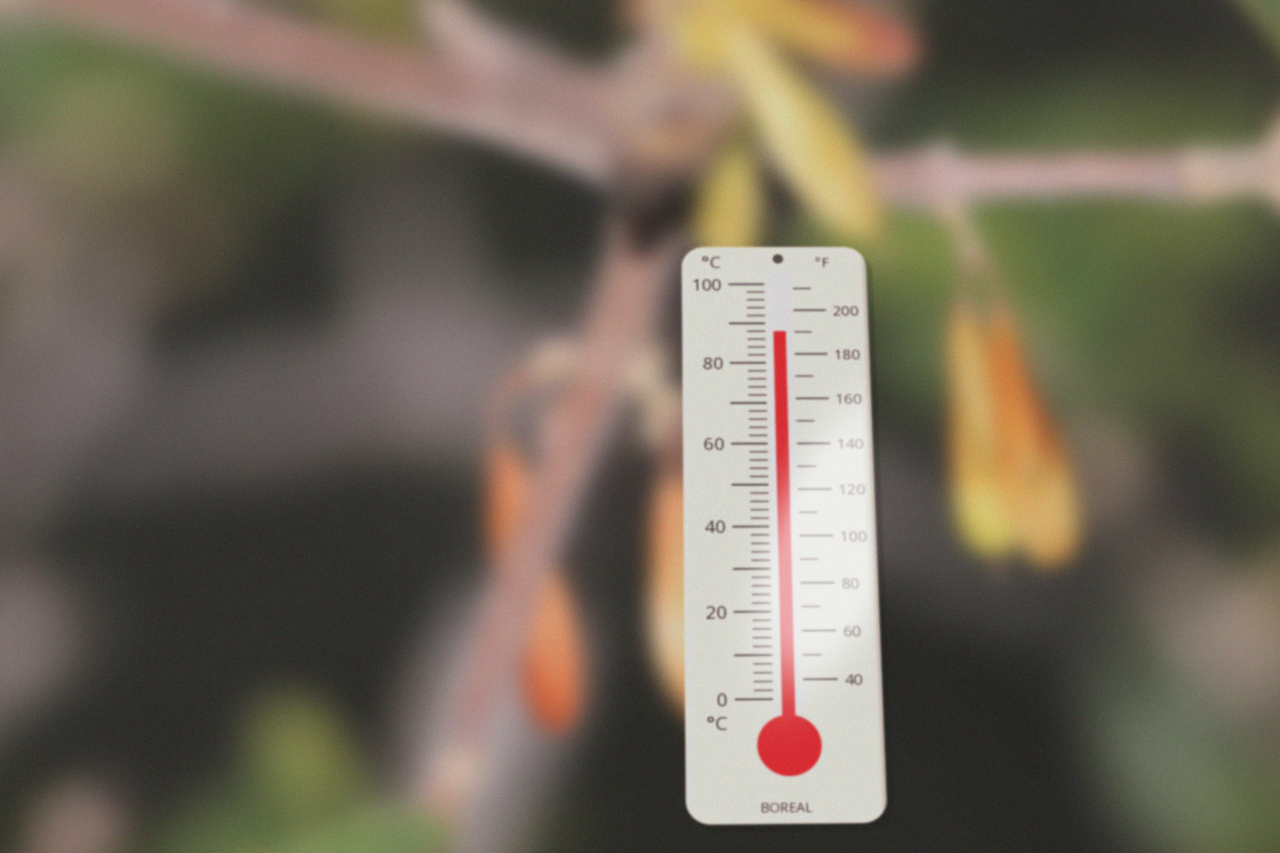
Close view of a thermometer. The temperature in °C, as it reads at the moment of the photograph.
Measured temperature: 88 °C
